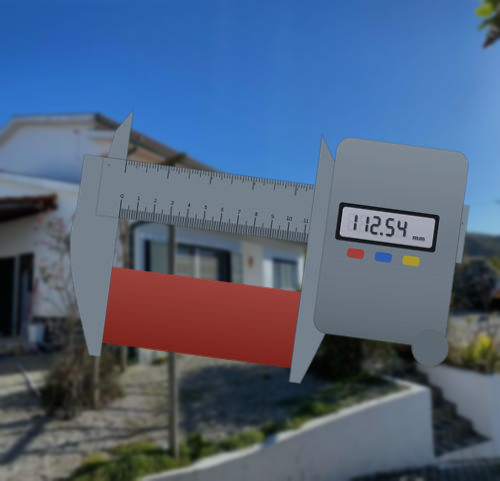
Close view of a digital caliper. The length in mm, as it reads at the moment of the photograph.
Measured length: 112.54 mm
